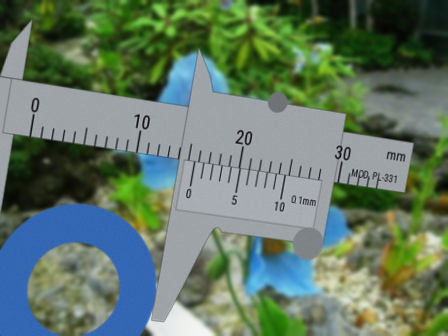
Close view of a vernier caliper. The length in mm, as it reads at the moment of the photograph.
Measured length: 15.6 mm
